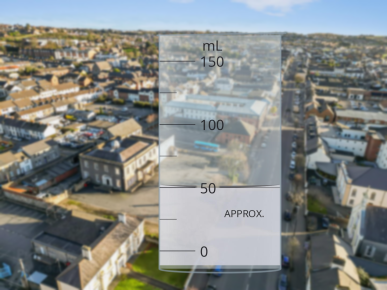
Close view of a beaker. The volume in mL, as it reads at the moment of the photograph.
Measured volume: 50 mL
